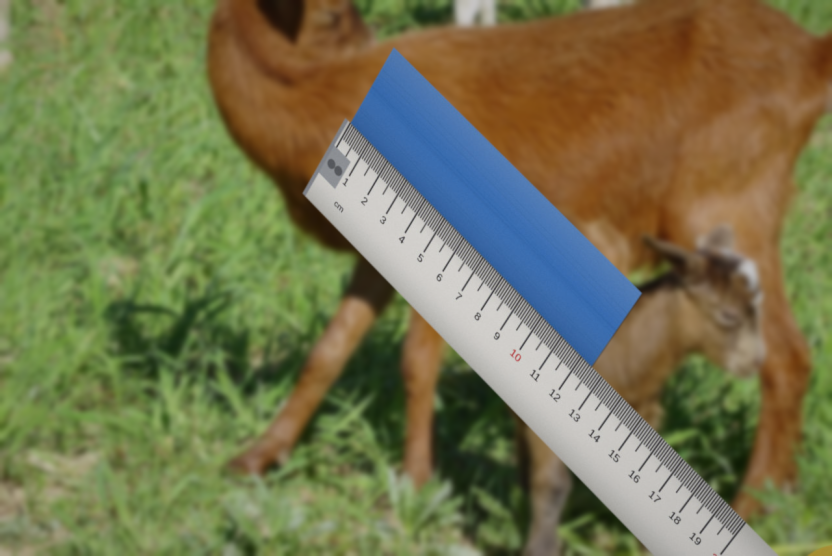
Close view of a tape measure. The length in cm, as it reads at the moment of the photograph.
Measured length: 12.5 cm
